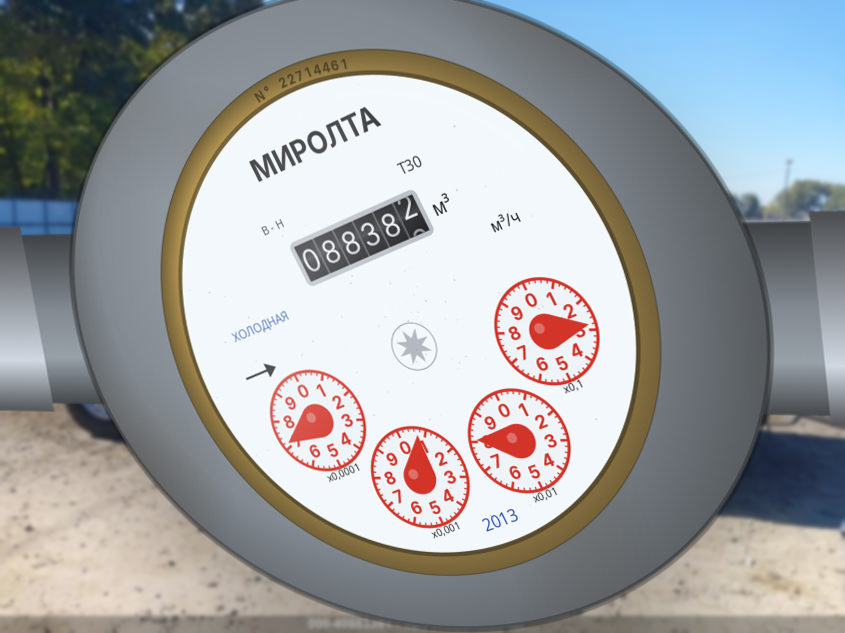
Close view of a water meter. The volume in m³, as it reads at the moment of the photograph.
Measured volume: 88382.2807 m³
